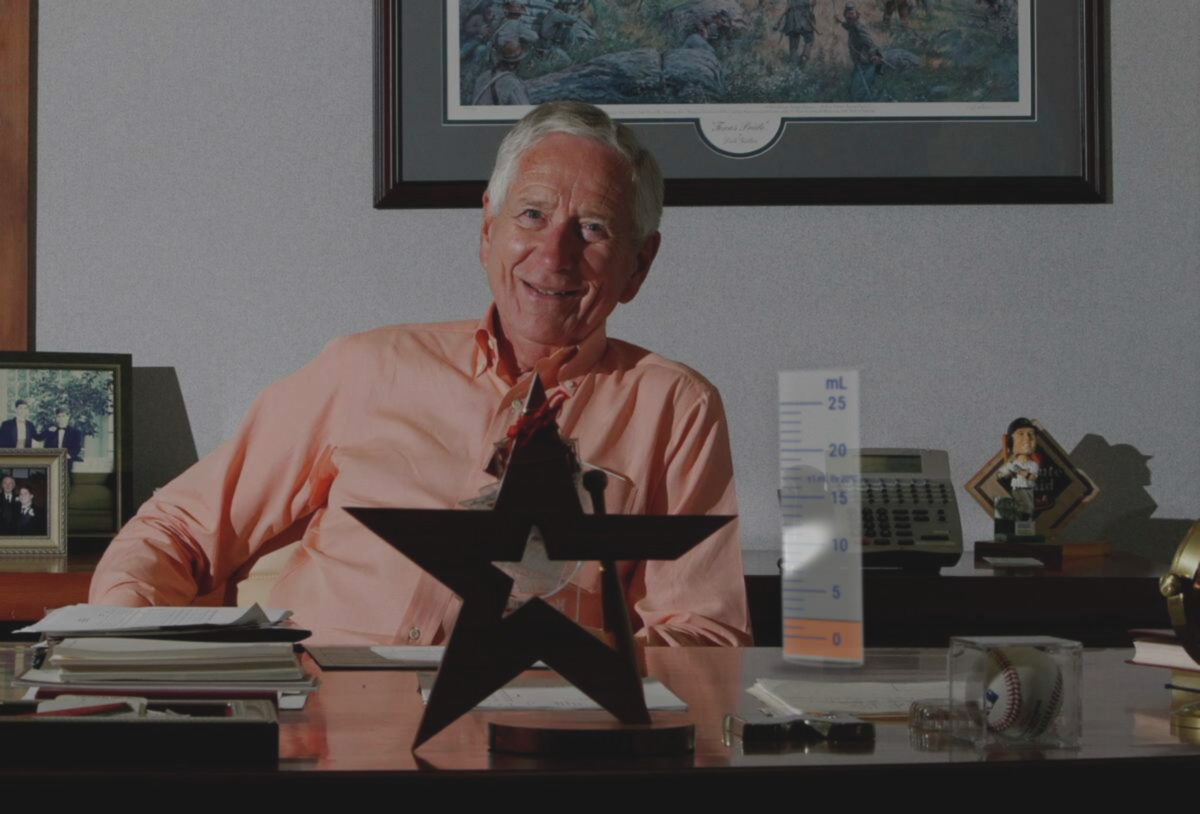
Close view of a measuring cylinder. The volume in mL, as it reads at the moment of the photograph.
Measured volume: 2 mL
